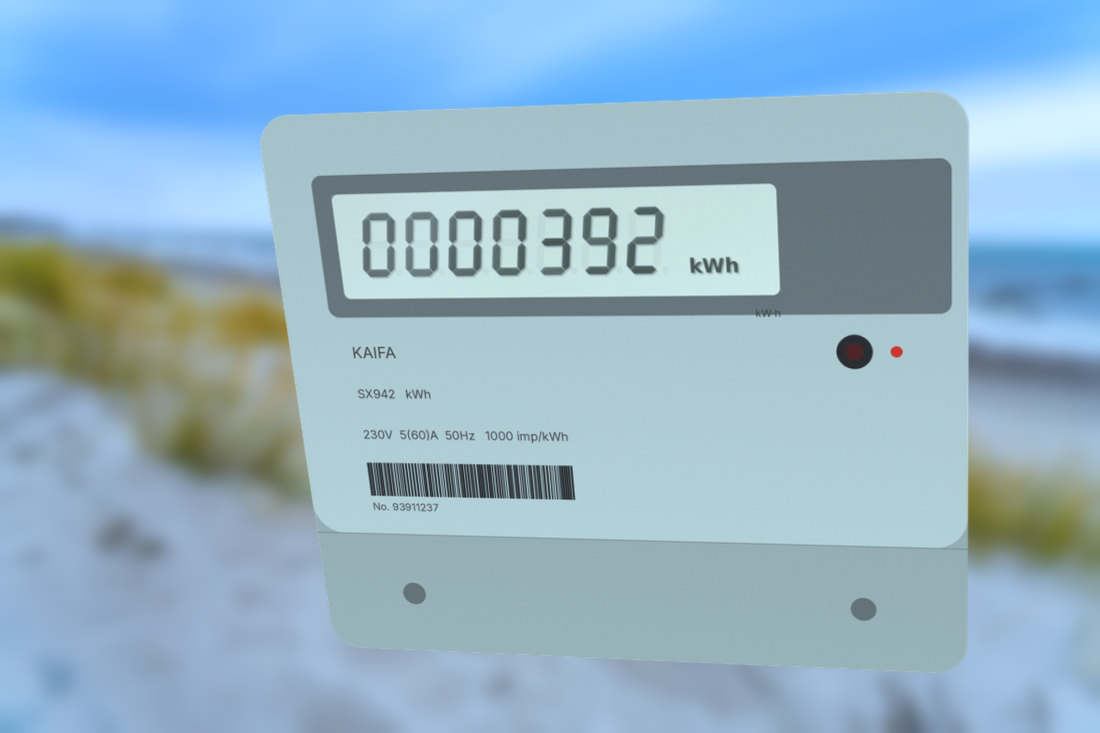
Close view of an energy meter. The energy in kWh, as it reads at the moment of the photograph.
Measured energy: 392 kWh
